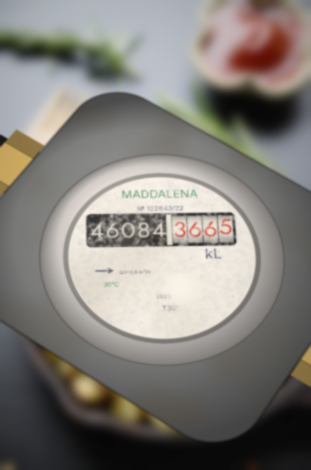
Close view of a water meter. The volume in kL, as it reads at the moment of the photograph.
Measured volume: 46084.3665 kL
